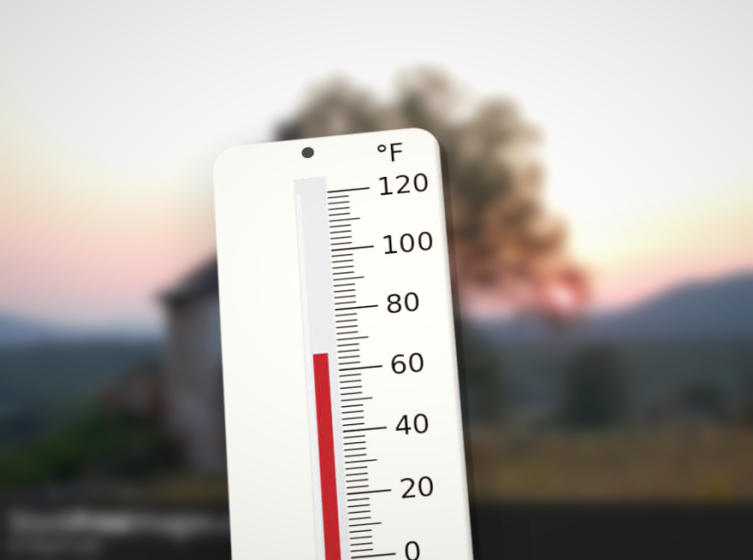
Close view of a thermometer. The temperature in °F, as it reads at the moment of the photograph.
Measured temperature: 66 °F
